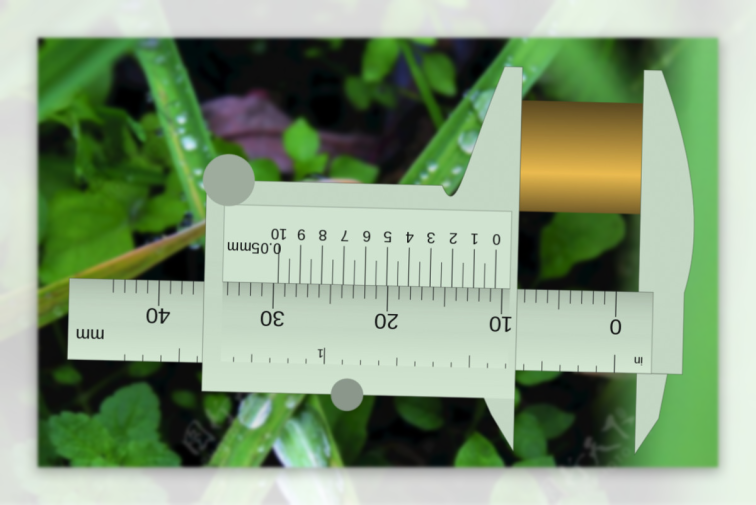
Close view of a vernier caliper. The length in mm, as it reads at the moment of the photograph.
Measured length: 10.6 mm
